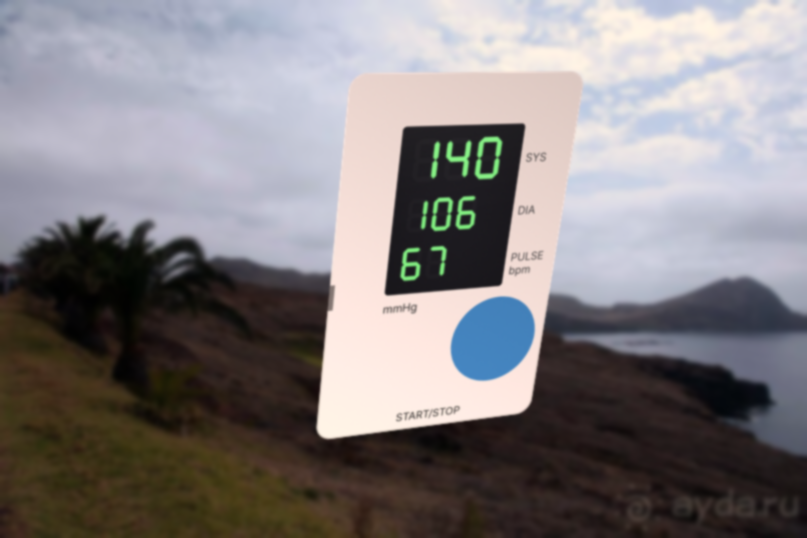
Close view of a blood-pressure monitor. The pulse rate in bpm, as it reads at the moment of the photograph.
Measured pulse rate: 67 bpm
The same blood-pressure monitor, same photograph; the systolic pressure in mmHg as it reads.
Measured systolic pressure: 140 mmHg
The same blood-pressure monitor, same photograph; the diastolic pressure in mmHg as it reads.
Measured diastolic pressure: 106 mmHg
